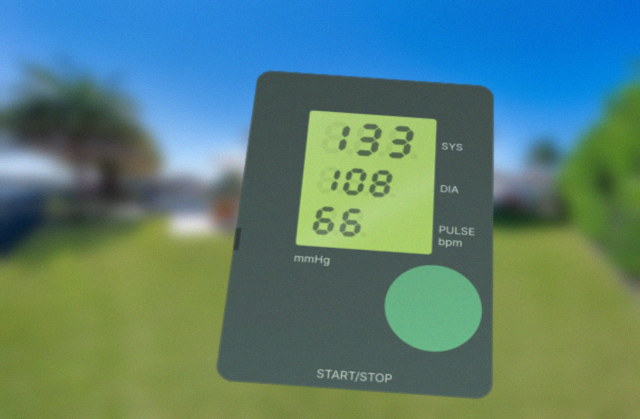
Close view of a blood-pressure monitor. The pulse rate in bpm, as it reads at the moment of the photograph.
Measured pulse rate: 66 bpm
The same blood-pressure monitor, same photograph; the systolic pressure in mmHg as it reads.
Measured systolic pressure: 133 mmHg
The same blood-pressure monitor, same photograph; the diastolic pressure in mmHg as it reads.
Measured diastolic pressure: 108 mmHg
